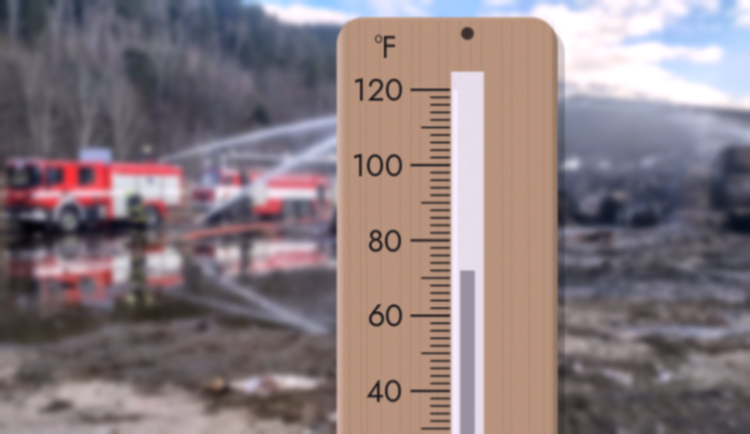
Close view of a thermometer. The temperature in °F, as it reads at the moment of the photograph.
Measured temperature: 72 °F
